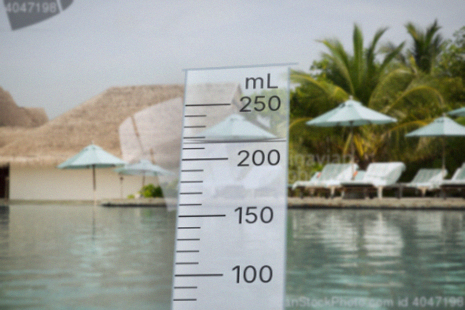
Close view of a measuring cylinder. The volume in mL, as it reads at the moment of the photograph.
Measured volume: 215 mL
